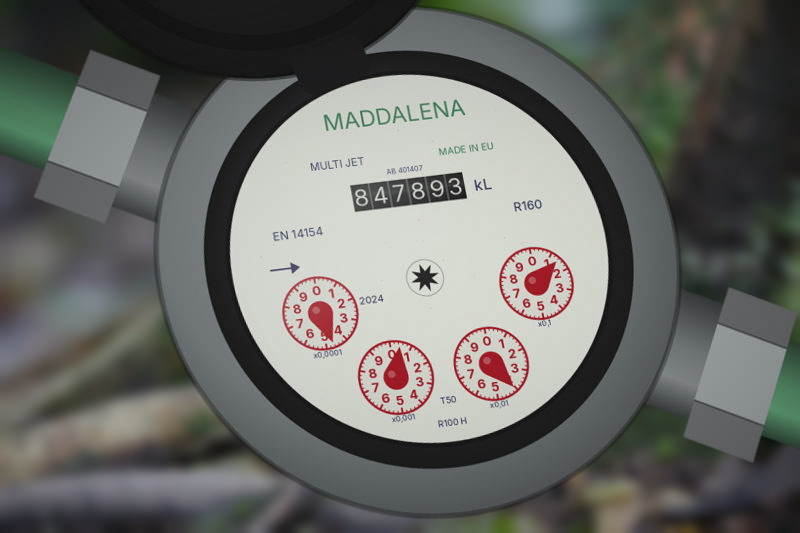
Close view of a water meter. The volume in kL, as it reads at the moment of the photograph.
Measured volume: 847893.1404 kL
